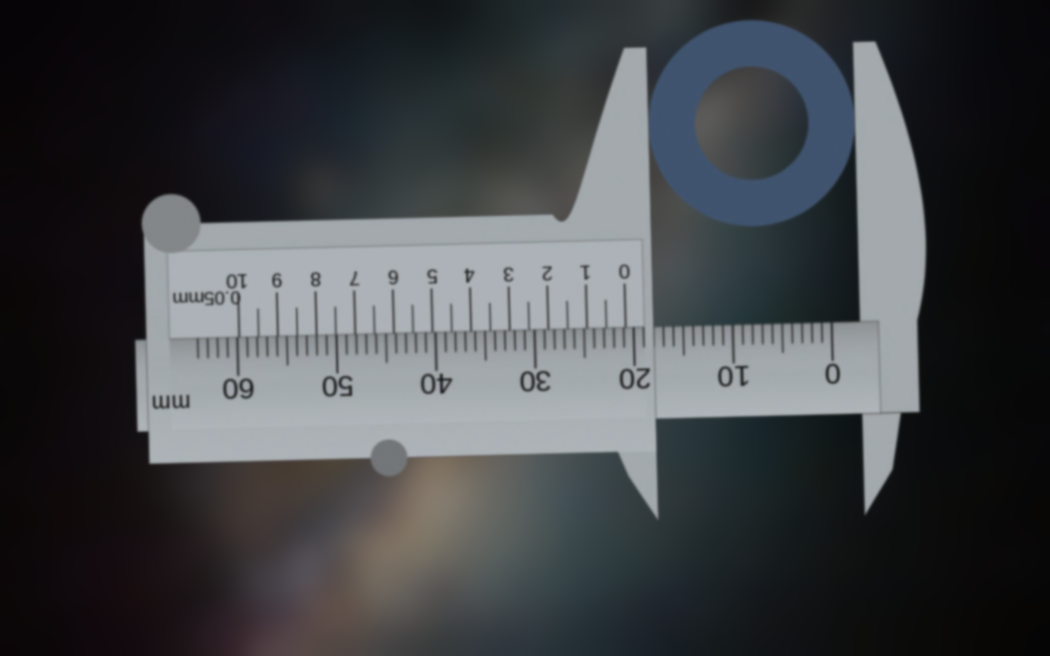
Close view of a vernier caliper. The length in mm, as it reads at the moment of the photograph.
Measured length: 20.8 mm
